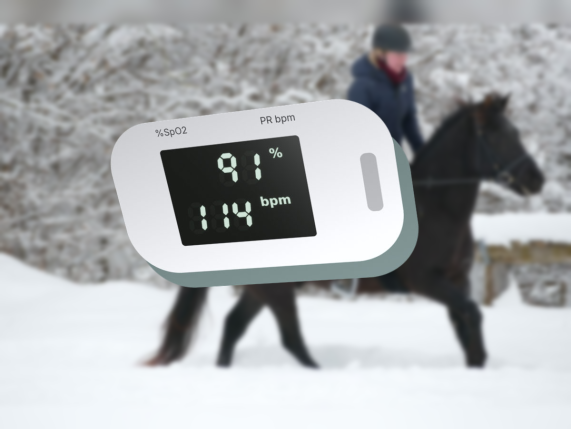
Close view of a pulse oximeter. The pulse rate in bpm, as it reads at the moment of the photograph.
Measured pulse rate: 114 bpm
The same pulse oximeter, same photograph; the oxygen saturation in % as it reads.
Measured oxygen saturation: 91 %
